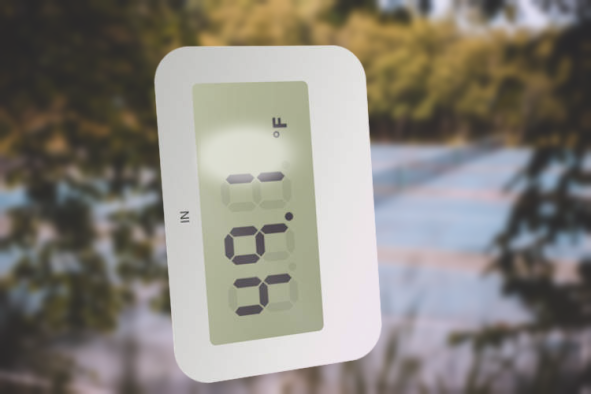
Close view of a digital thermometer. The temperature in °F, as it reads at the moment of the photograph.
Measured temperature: 49.1 °F
